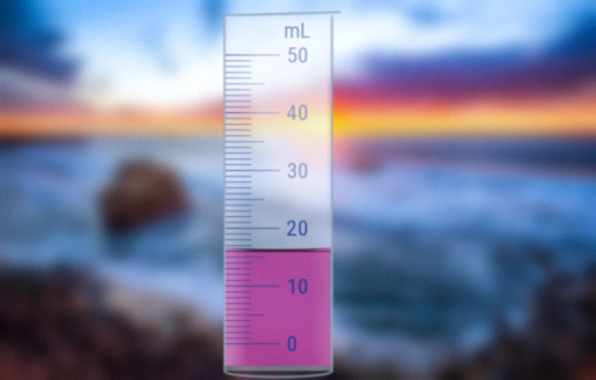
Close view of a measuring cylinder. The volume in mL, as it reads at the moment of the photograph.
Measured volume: 16 mL
